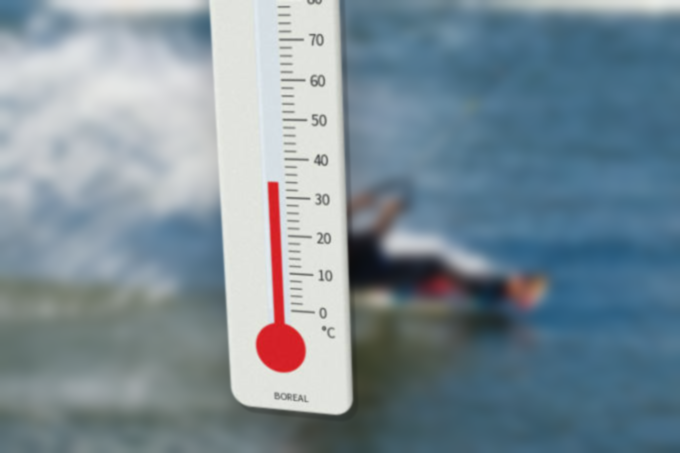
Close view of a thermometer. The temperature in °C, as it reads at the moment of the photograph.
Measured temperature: 34 °C
